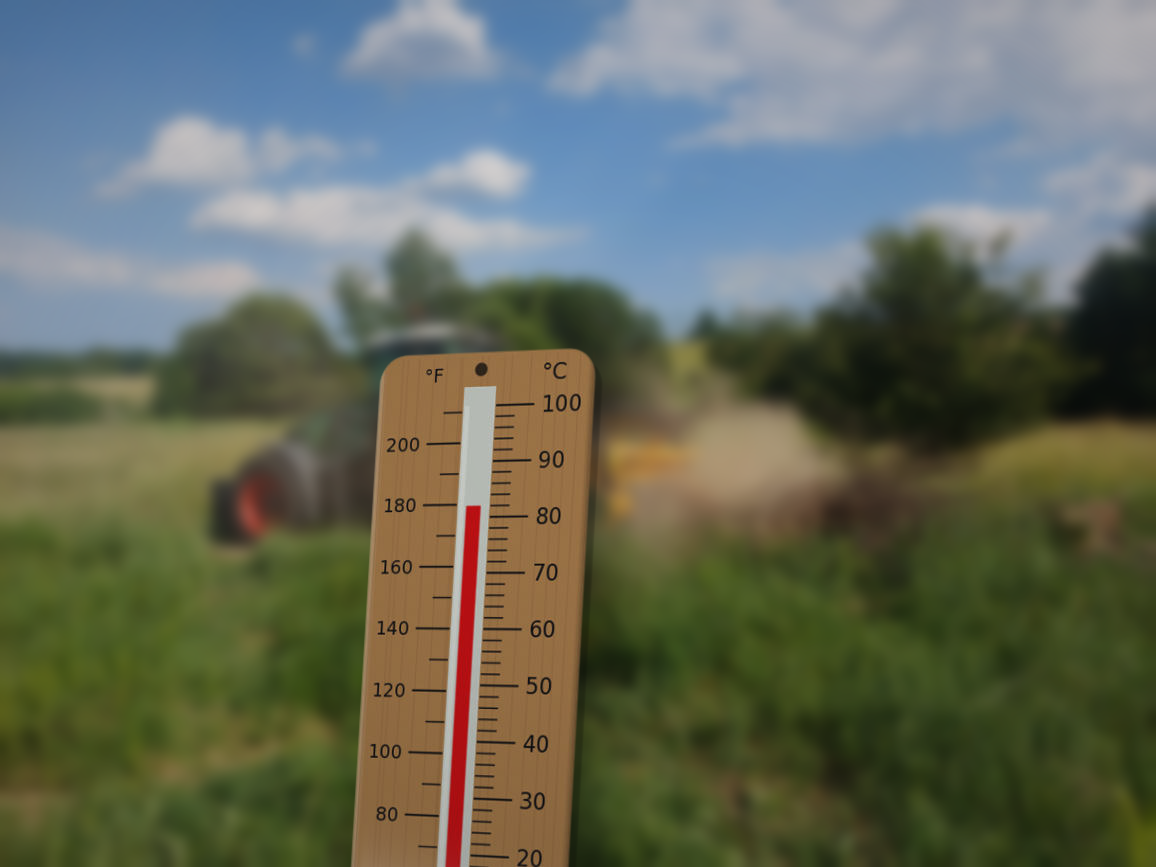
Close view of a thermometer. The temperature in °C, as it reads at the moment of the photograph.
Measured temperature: 82 °C
